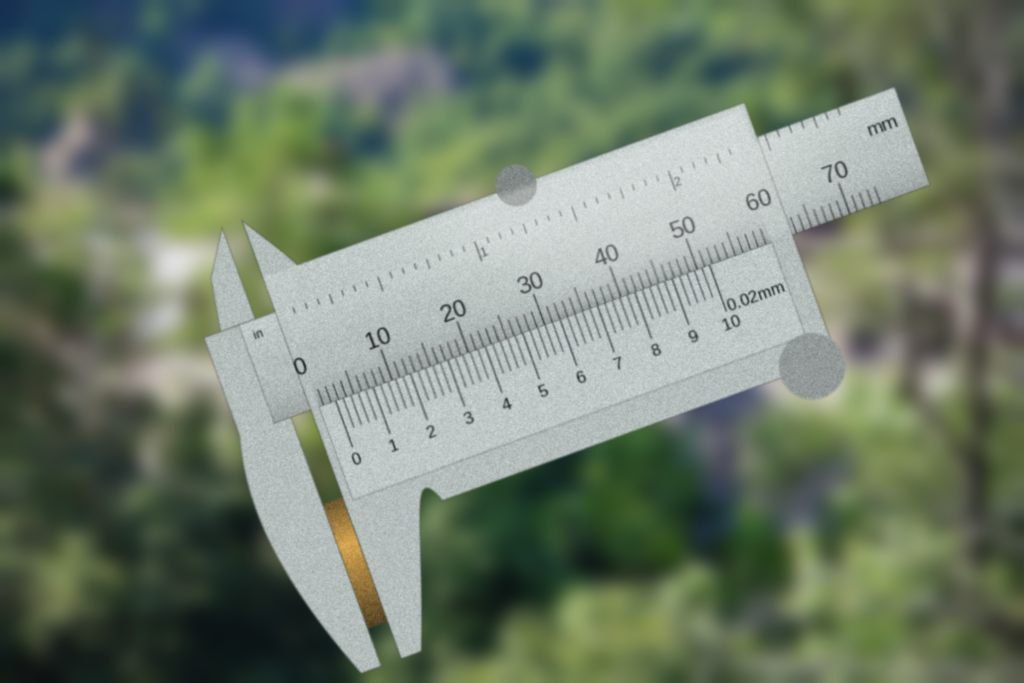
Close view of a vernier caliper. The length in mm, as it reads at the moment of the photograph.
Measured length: 2.6 mm
